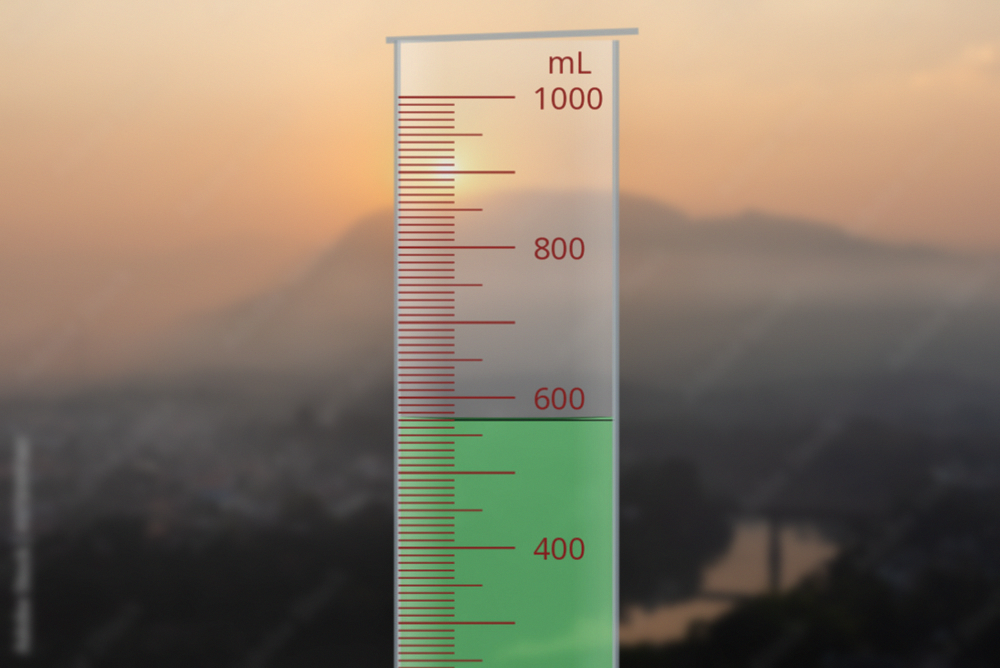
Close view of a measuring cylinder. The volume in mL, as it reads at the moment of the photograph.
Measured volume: 570 mL
